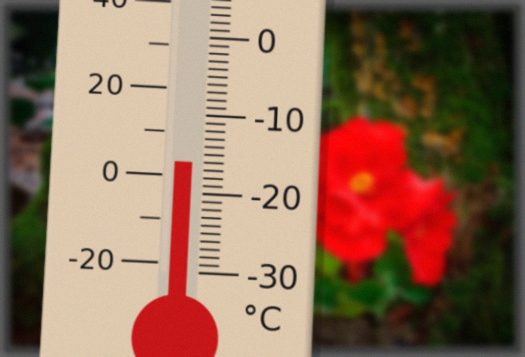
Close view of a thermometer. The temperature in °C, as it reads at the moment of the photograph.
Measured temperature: -16 °C
